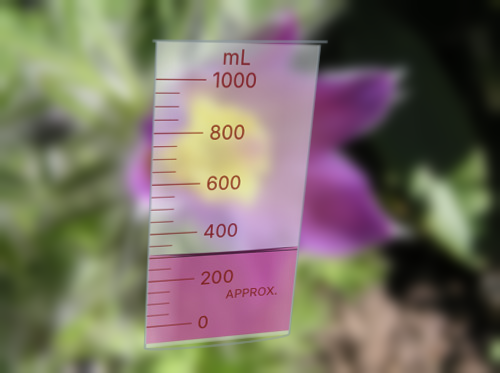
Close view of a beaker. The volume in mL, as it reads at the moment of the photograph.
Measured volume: 300 mL
